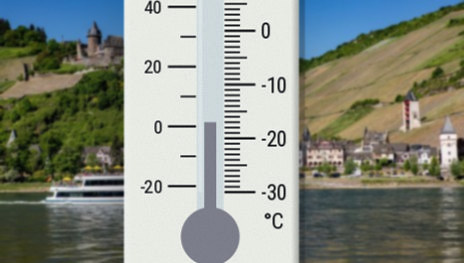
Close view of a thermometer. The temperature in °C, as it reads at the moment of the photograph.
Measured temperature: -17 °C
